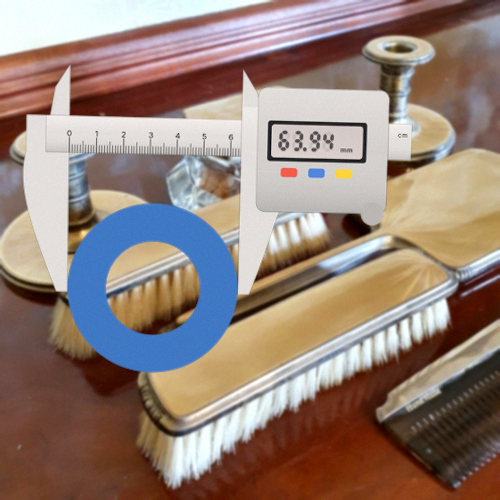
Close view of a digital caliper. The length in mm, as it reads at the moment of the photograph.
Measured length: 63.94 mm
